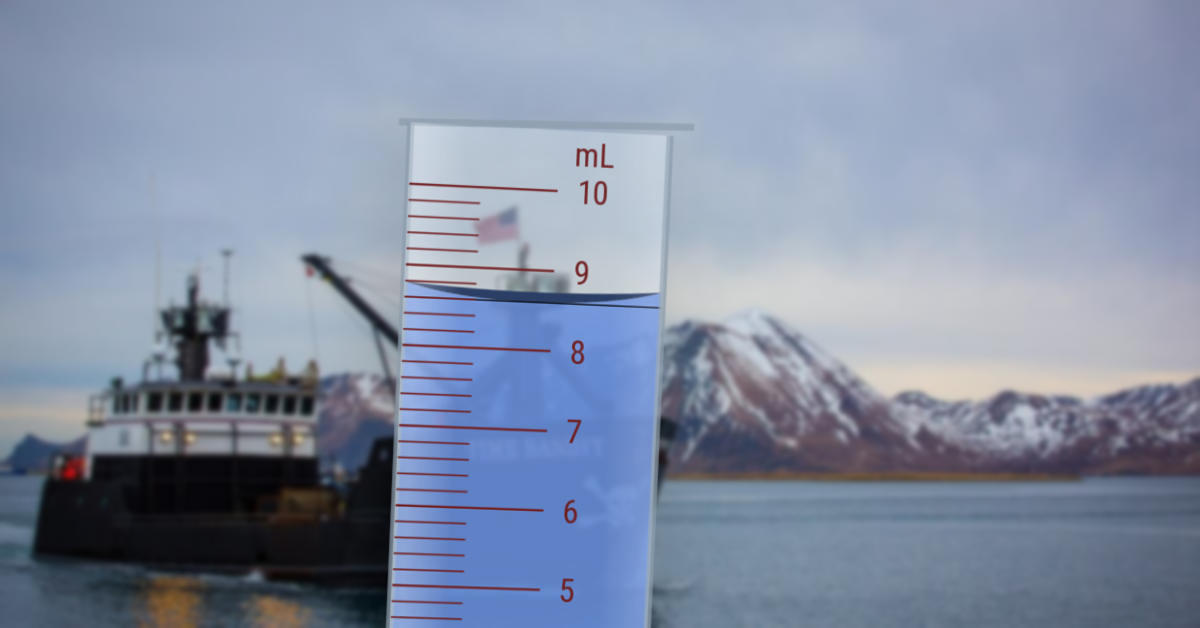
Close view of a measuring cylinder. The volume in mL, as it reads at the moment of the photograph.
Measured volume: 8.6 mL
